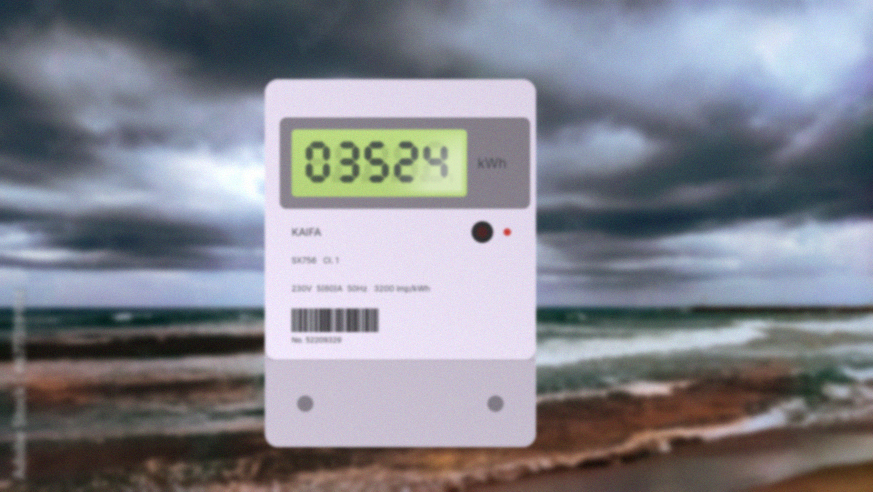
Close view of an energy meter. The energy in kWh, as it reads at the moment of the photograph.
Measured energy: 3524 kWh
